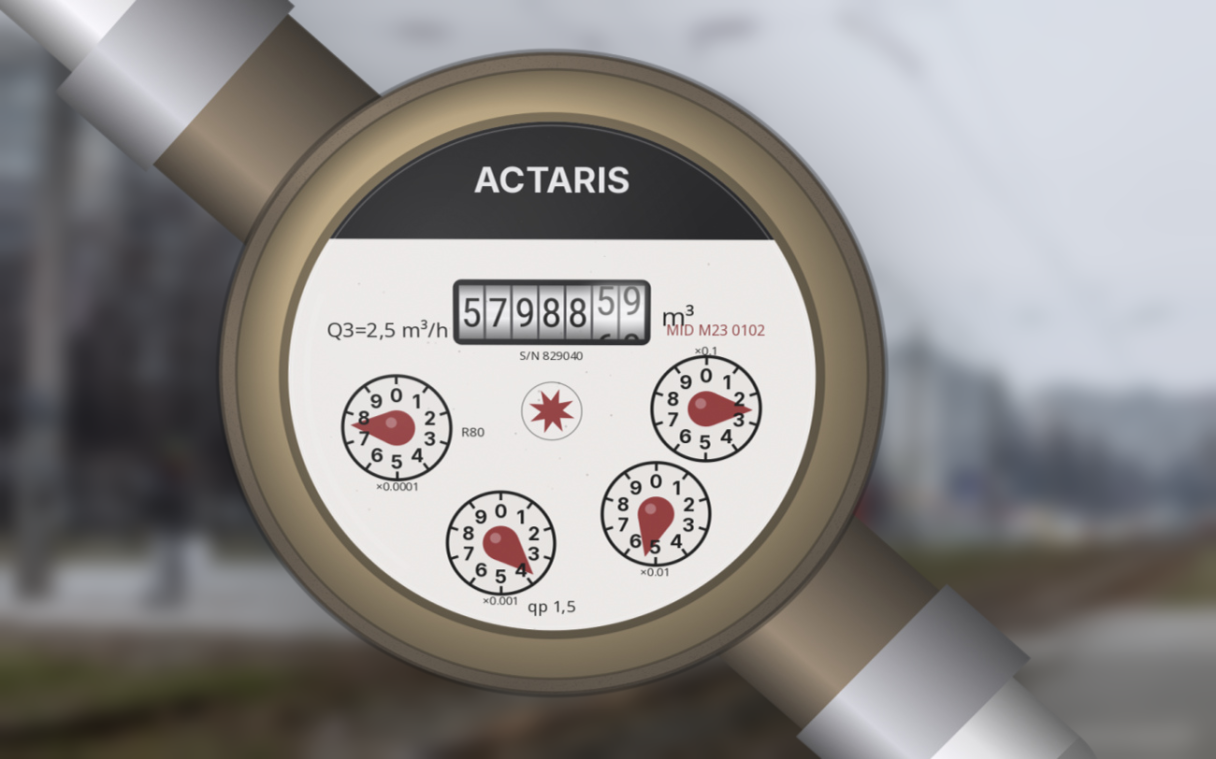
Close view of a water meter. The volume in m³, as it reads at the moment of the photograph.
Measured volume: 5798859.2537 m³
